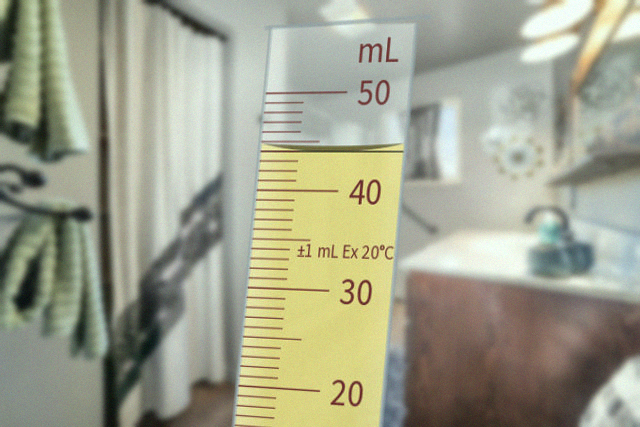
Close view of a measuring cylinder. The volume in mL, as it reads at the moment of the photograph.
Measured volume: 44 mL
